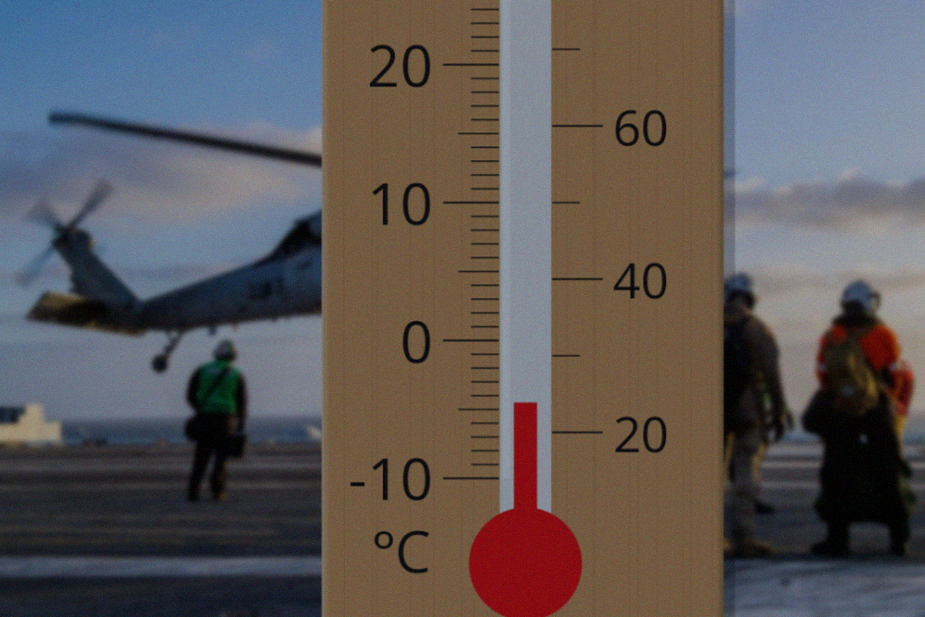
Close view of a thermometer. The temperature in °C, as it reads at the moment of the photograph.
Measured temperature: -4.5 °C
